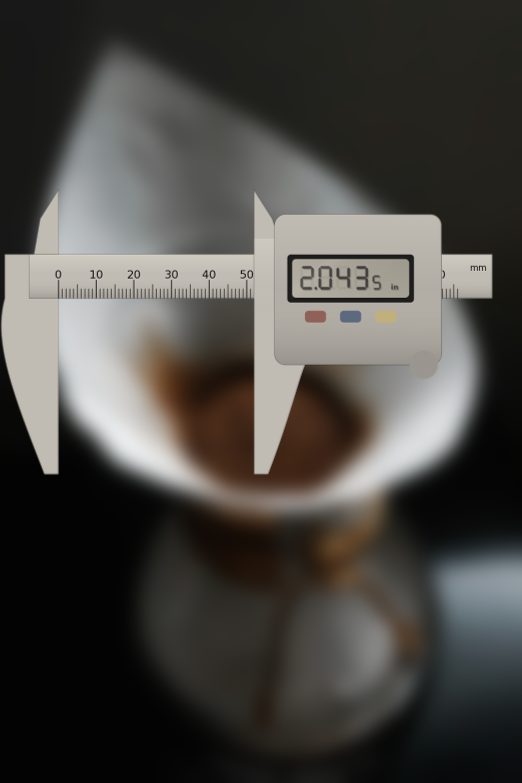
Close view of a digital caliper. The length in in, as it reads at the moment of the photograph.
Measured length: 2.0435 in
